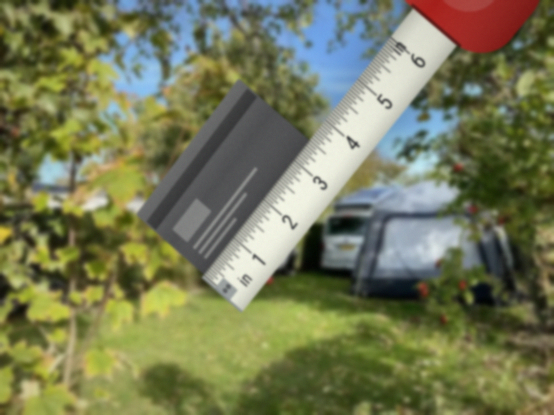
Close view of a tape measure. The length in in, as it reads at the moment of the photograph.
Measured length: 3.5 in
